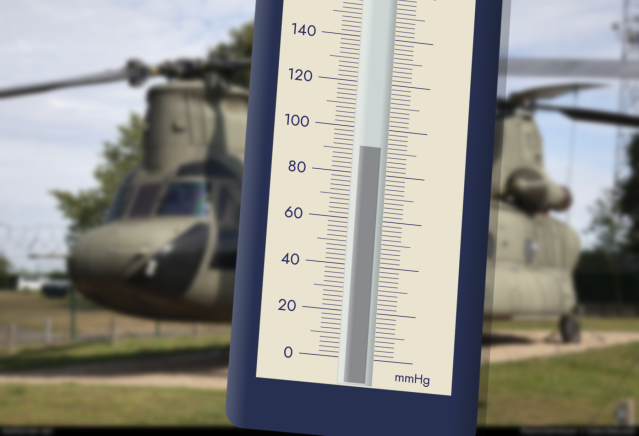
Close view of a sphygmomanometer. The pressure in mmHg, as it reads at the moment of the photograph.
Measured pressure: 92 mmHg
